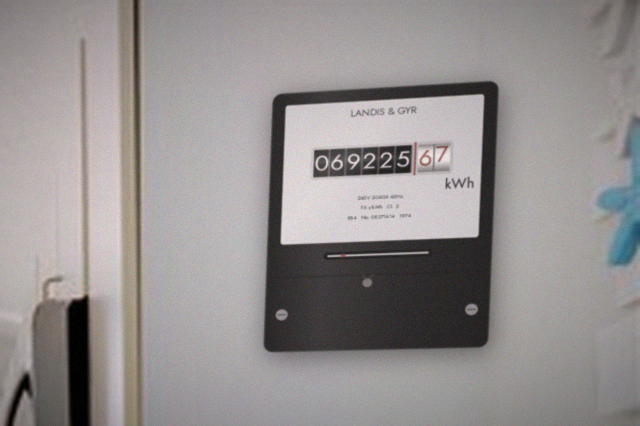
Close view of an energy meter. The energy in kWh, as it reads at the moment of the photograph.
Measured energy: 69225.67 kWh
